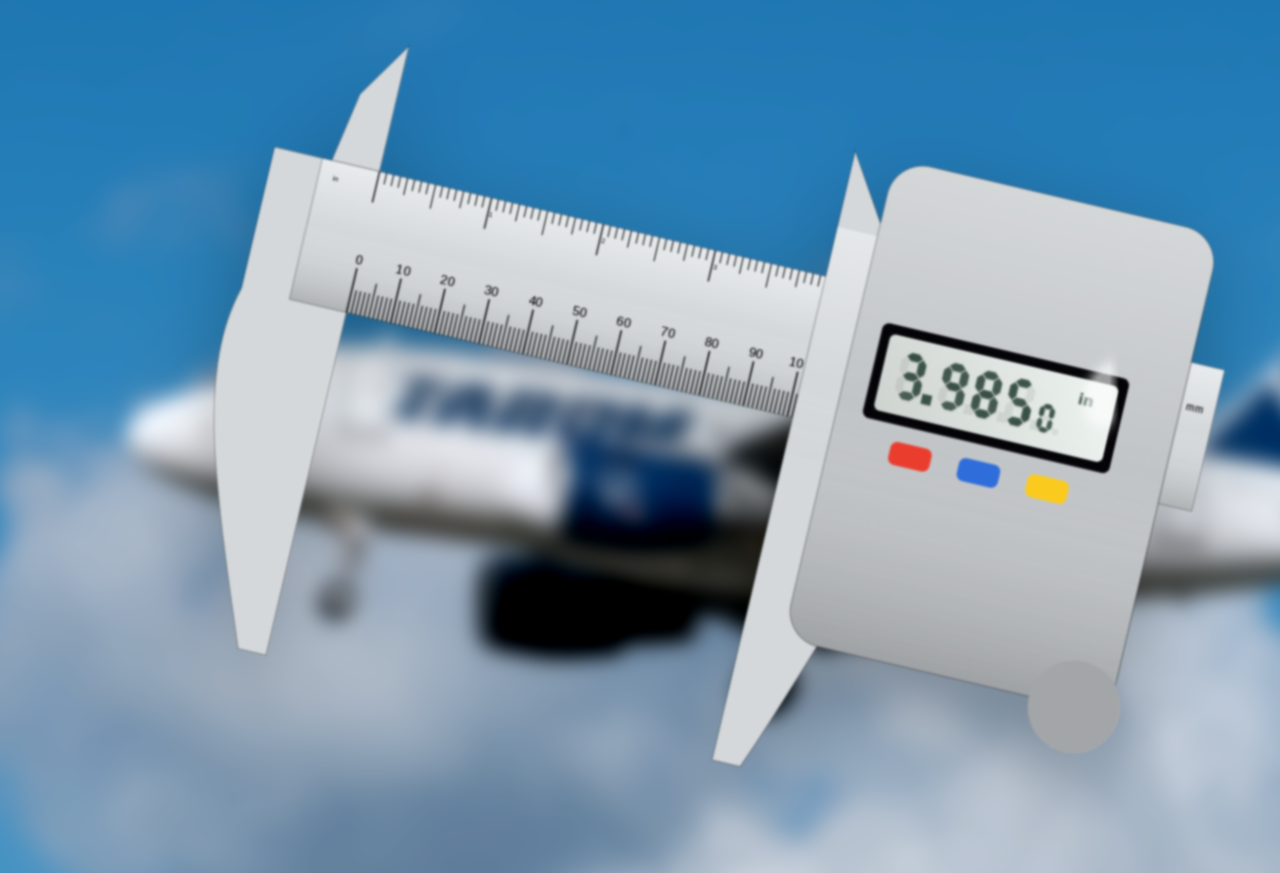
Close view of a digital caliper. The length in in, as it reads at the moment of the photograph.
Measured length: 3.9850 in
